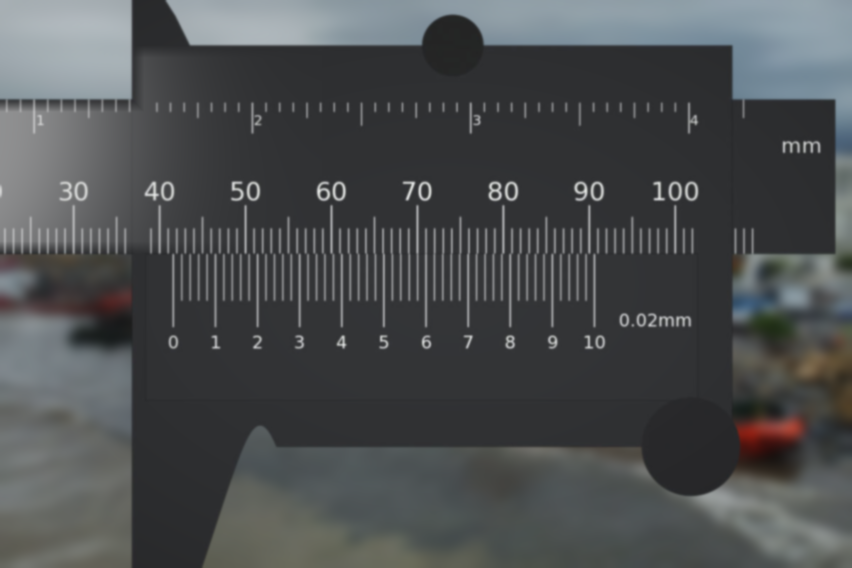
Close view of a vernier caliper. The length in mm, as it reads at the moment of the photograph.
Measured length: 41.6 mm
